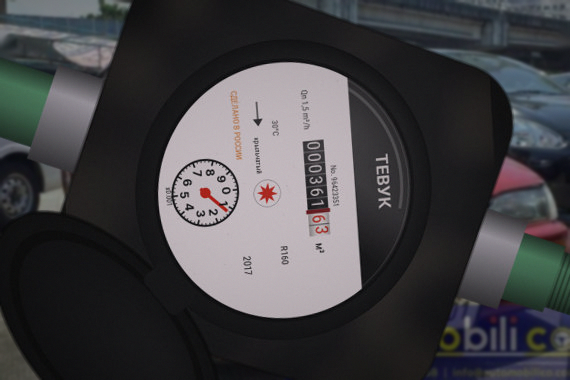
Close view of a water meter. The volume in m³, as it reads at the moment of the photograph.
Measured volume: 361.631 m³
